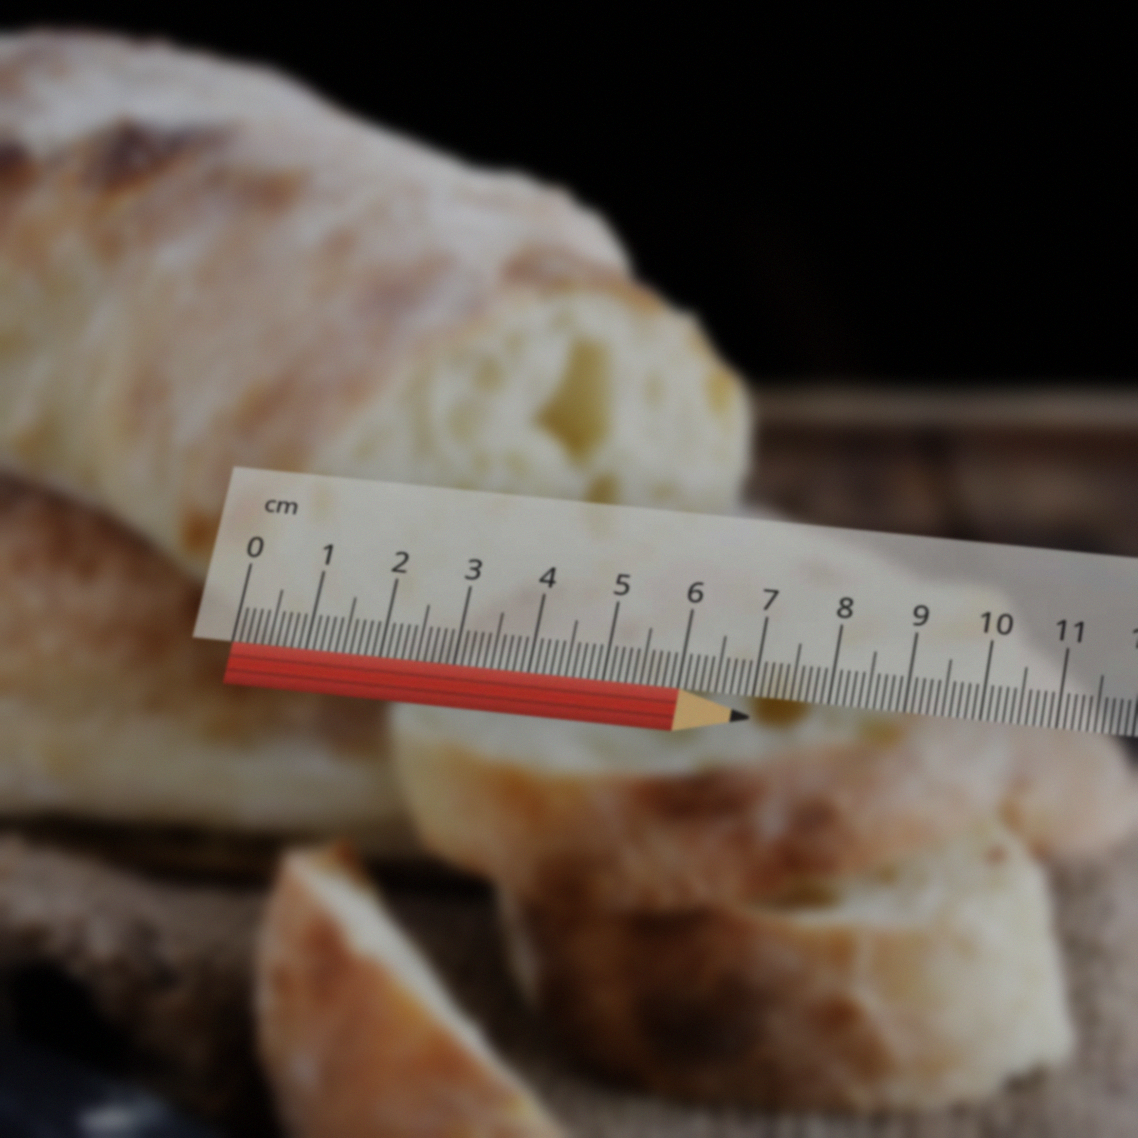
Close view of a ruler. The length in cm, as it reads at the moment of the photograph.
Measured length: 7 cm
